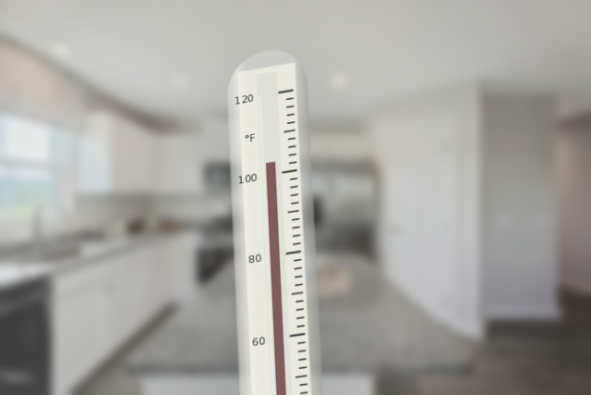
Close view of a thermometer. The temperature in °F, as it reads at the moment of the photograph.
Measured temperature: 103 °F
